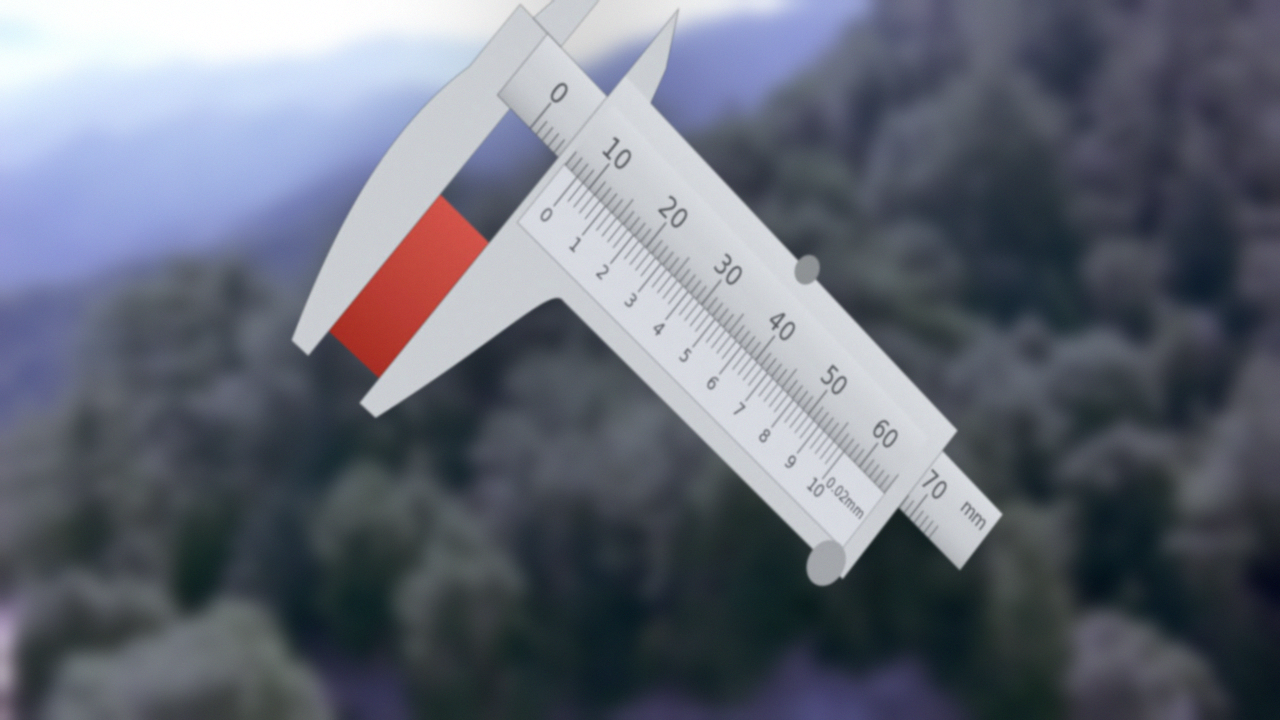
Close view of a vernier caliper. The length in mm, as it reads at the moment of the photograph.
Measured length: 8.0 mm
